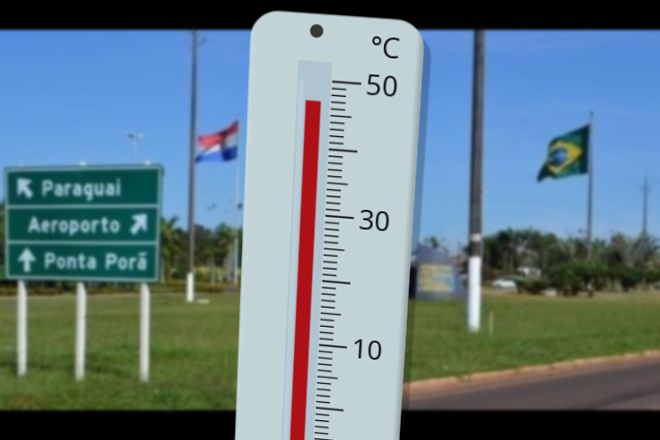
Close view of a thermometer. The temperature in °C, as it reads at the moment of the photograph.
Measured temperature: 47 °C
